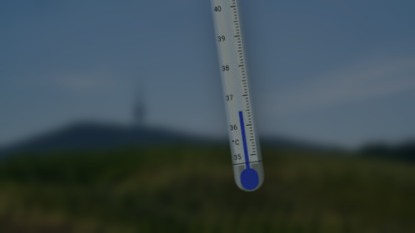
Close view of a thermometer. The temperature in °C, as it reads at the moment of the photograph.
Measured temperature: 36.5 °C
